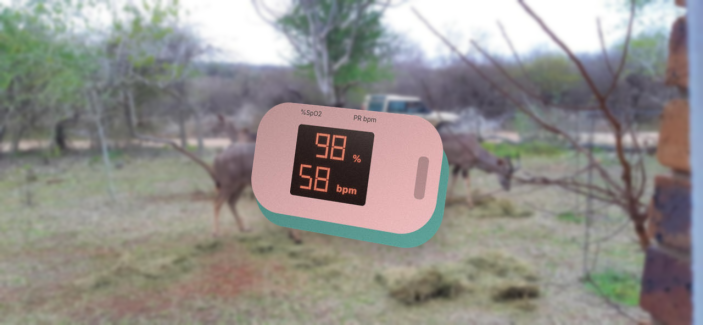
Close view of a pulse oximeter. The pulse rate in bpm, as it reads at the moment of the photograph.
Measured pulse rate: 58 bpm
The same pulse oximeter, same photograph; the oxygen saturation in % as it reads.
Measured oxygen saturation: 98 %
